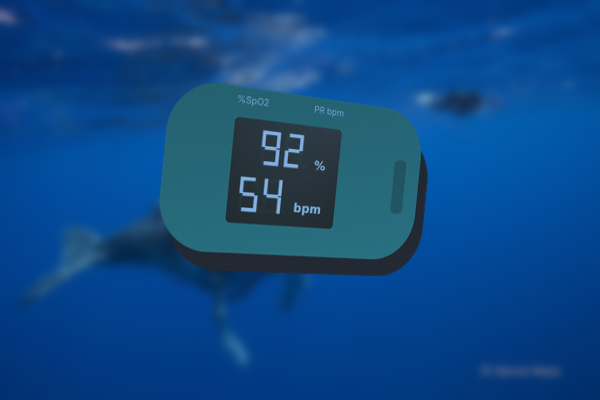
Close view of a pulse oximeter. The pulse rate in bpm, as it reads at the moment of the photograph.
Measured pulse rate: 54 bpm
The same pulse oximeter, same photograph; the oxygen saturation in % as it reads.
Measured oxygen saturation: 92 %
